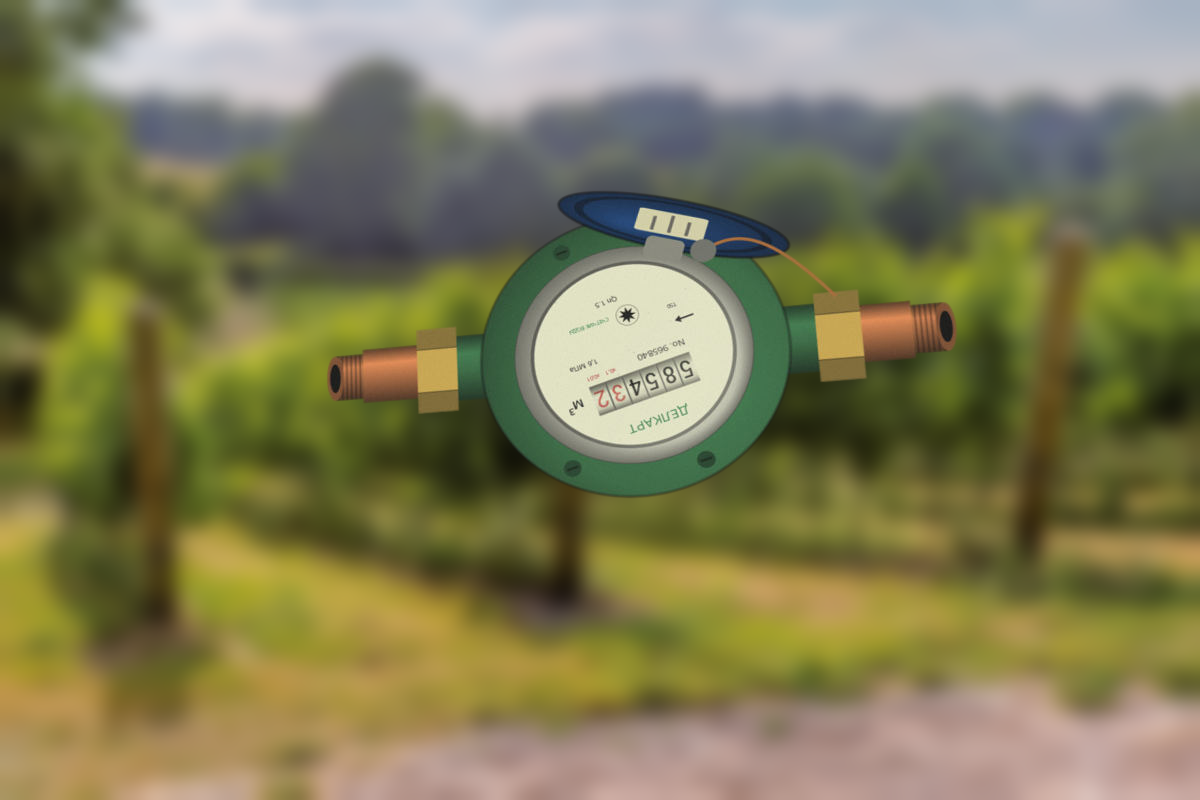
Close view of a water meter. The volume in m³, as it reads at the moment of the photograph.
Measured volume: 5854.32 m³
